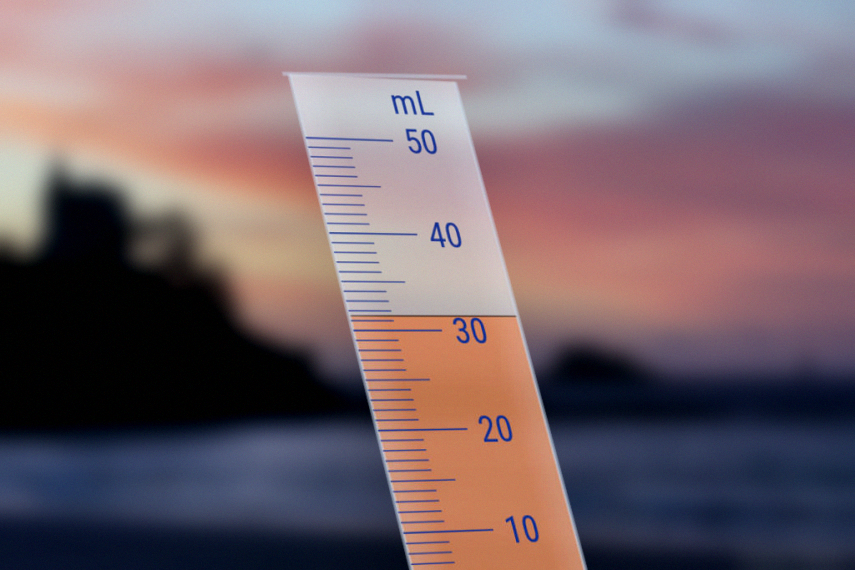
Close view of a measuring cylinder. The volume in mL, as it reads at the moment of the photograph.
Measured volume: 31.5 mL
